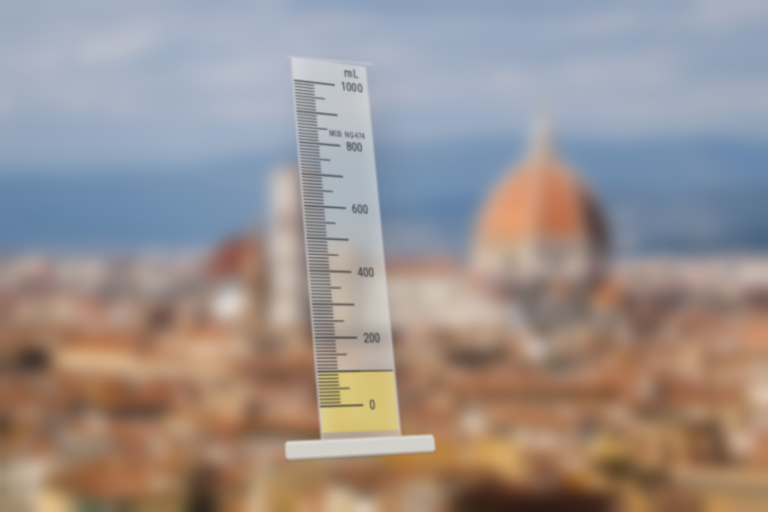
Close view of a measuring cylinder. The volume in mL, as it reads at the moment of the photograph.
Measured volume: 100 mL
